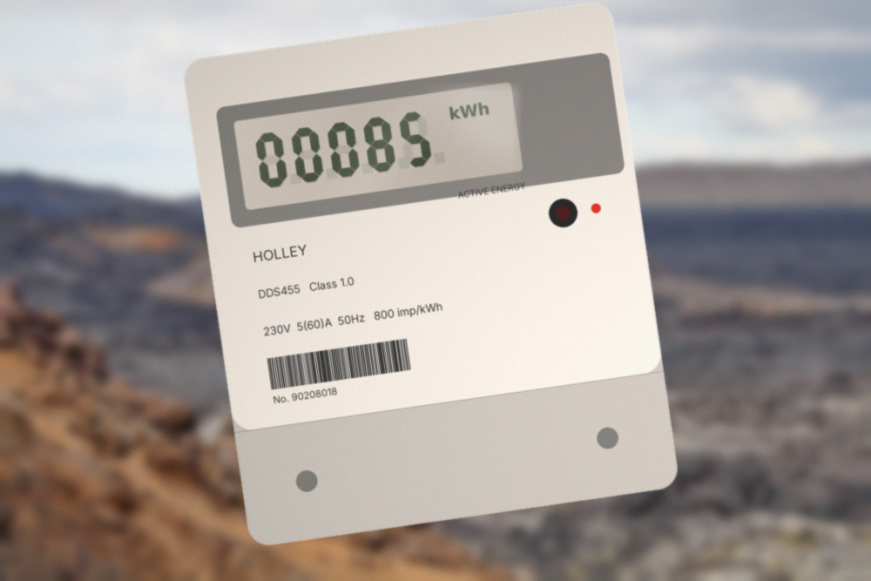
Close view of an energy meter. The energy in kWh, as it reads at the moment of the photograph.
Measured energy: 85 kWh
